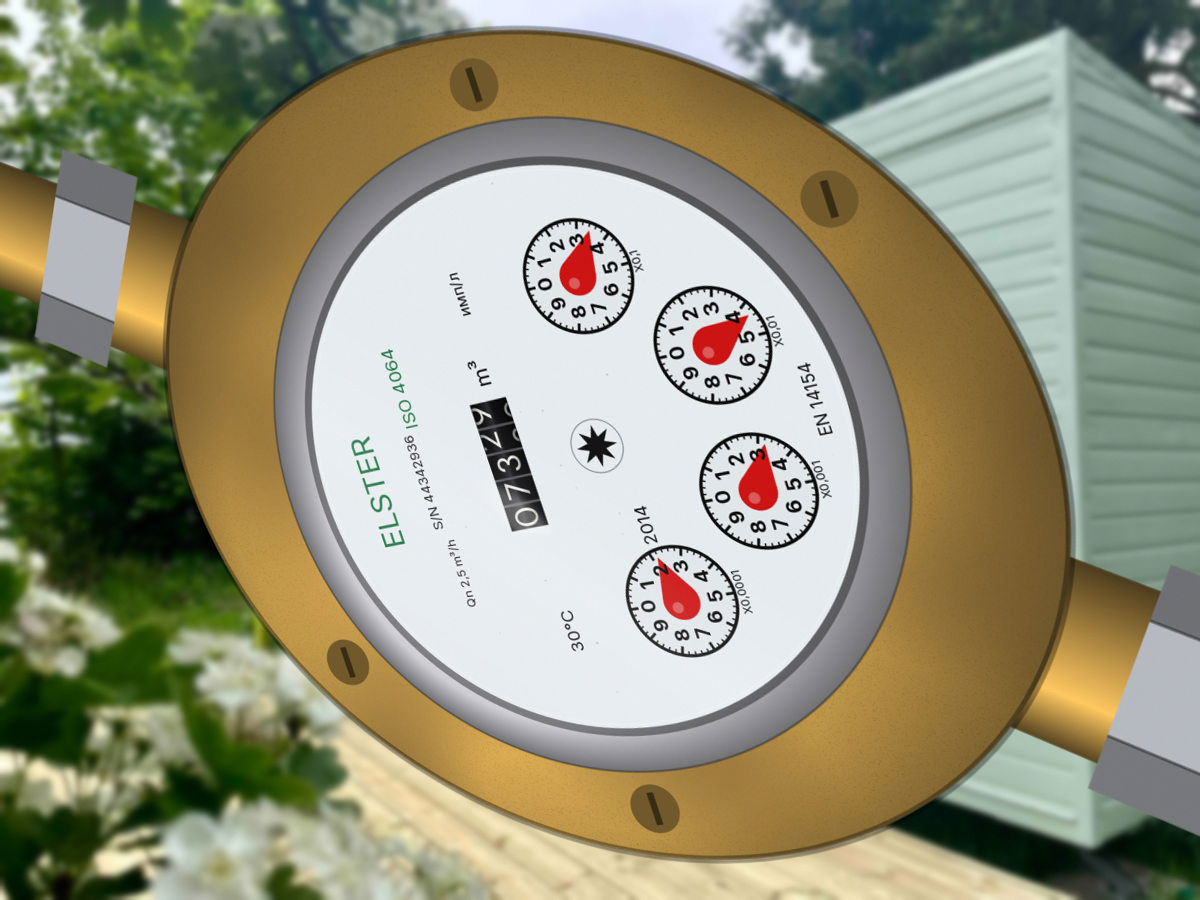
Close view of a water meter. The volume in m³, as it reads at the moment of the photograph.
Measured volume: 7329.3432 m³
